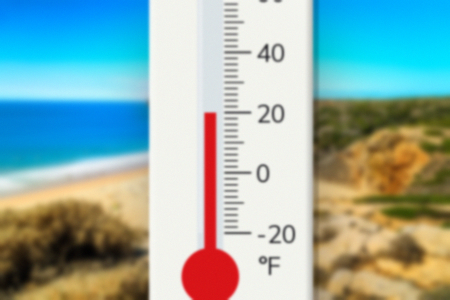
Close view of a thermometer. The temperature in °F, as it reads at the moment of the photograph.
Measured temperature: 20 °F
